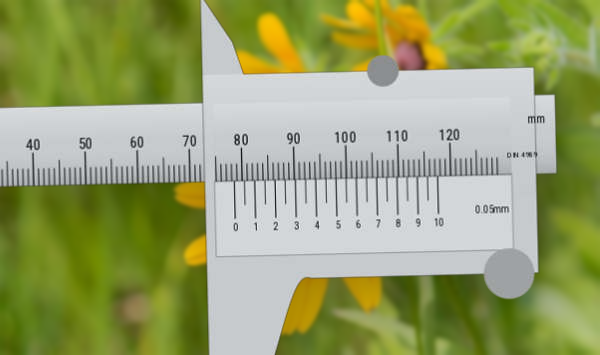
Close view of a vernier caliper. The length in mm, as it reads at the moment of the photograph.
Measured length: 78.5 mm
